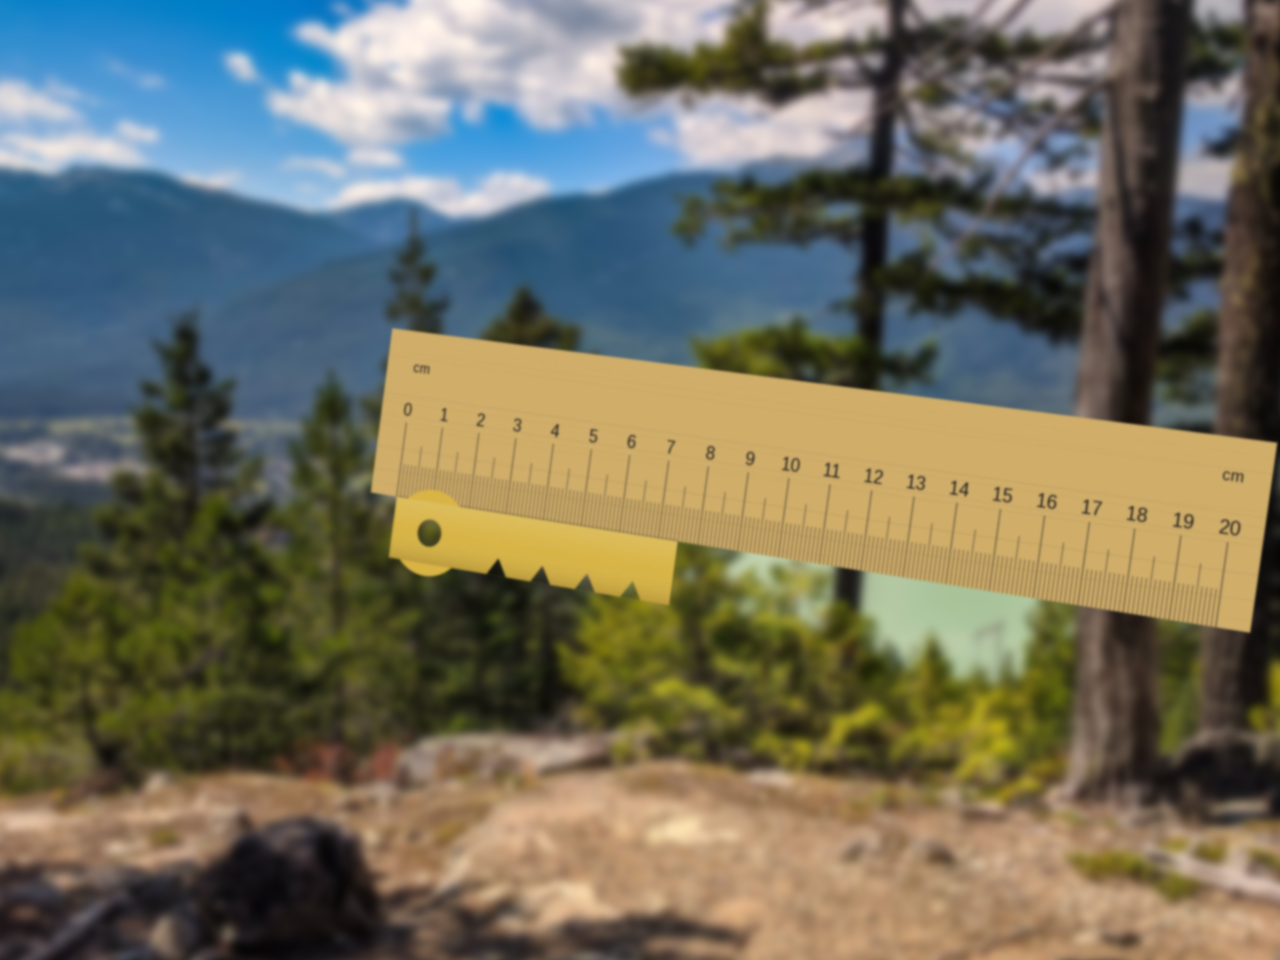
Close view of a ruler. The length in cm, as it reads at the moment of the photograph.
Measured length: 7.5 cm
